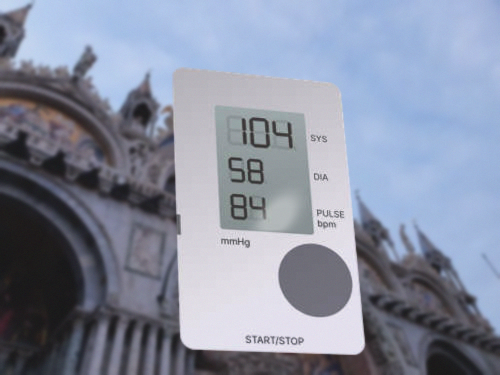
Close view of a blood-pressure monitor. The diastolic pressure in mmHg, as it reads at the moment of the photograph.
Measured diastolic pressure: 58 mmHg
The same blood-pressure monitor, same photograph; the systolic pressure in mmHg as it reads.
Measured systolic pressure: 104 mmHg
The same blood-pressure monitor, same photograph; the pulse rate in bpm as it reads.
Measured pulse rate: 84 bpm
